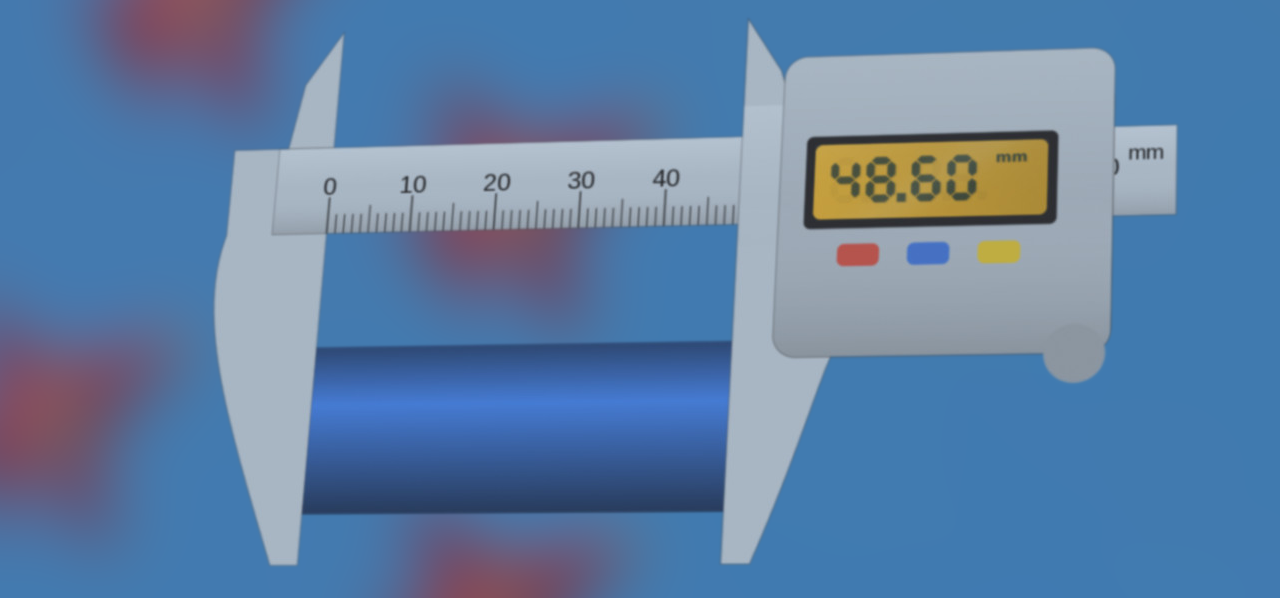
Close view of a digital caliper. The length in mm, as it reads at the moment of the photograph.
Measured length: 48.60 mm
